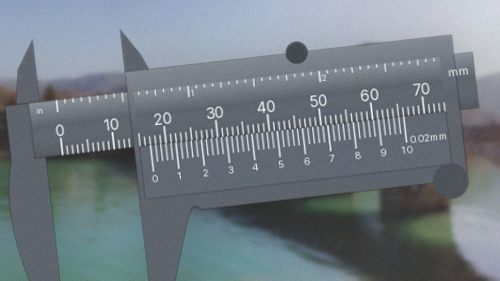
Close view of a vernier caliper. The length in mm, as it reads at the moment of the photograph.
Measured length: 17.0 mm
